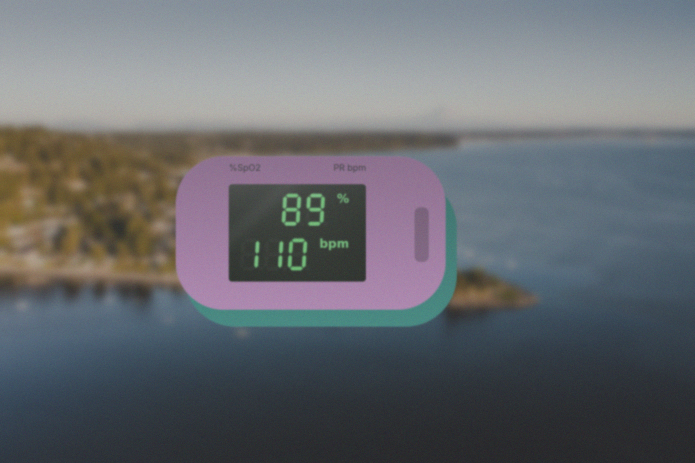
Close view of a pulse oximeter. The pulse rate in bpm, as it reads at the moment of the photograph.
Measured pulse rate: 110 bpm
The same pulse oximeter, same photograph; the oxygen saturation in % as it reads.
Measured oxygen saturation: 89 %
